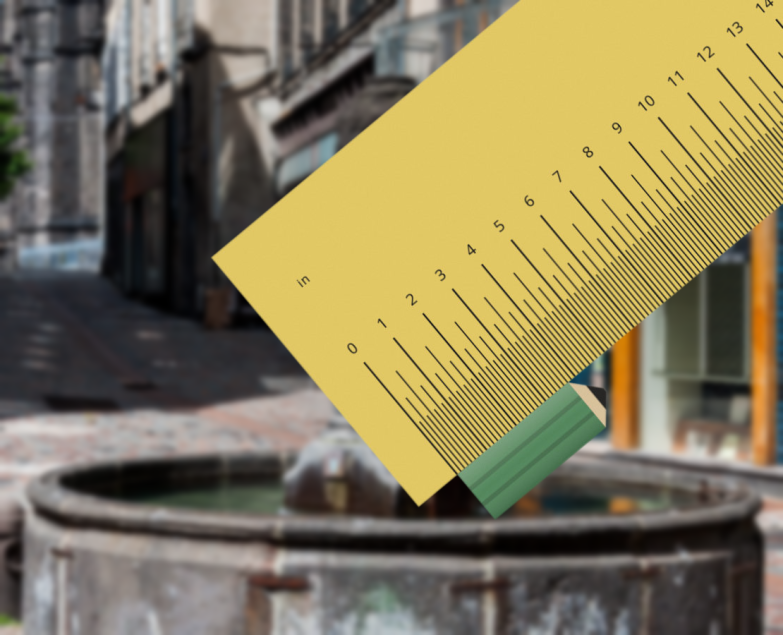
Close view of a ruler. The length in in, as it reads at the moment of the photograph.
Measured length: 4.375 in
